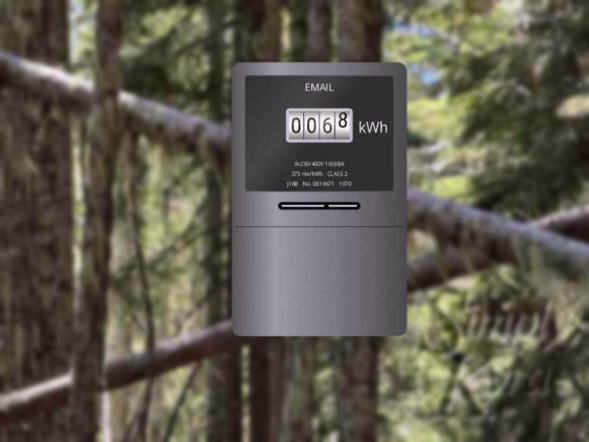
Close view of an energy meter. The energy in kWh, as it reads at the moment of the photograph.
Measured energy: 68 kWh
